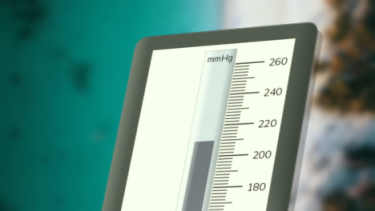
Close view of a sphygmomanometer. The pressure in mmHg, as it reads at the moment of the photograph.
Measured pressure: 210 mmHg
